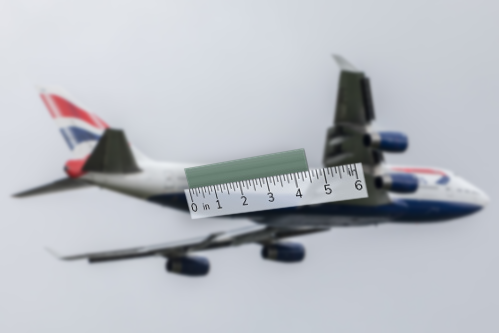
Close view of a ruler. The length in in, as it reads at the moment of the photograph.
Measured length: 4.5 in
